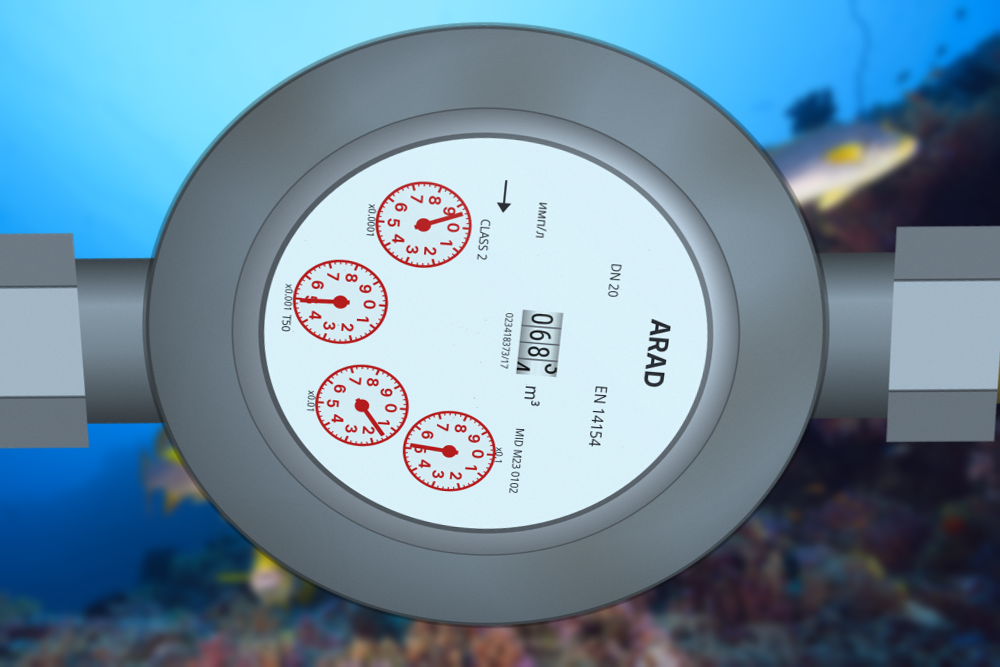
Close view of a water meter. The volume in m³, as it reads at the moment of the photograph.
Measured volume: 683.5149 m³
